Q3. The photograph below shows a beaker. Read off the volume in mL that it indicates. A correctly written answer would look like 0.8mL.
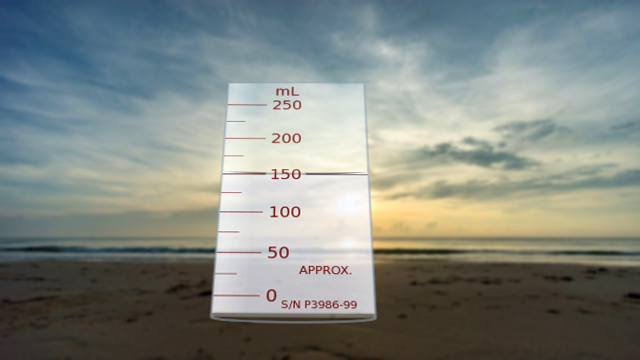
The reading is 150mL
